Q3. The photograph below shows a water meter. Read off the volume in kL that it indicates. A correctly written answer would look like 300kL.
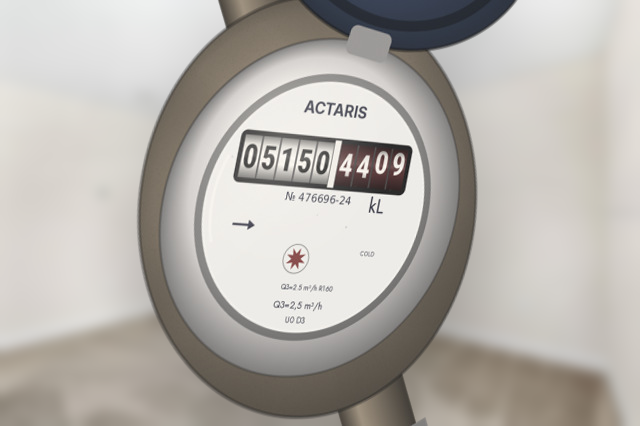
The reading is 5150.4409kL
